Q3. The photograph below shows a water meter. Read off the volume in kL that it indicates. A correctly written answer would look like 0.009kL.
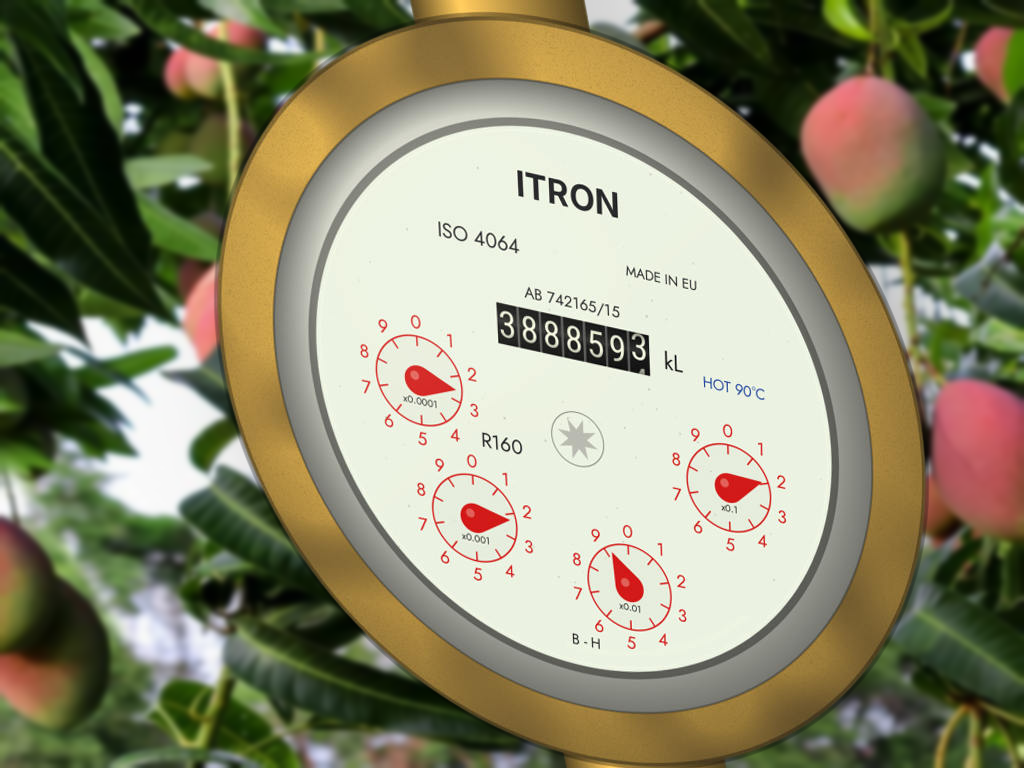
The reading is 3888593.1922kL
